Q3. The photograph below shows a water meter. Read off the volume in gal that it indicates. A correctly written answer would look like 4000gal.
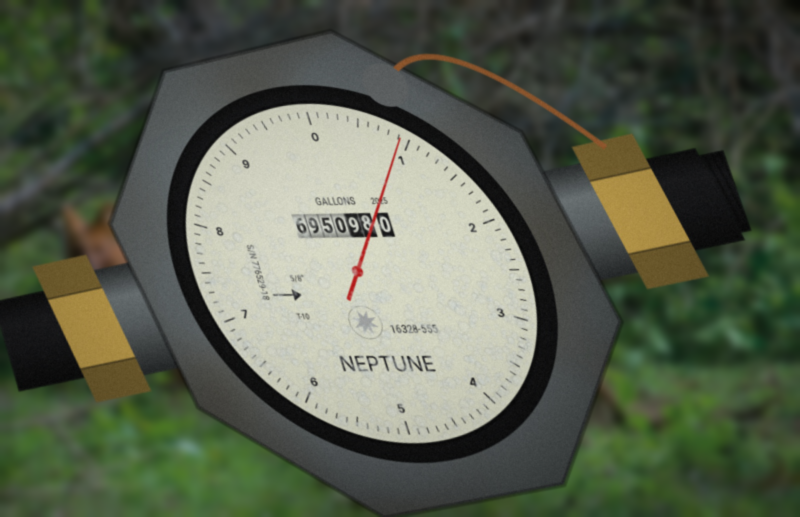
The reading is 6950980.9gal
